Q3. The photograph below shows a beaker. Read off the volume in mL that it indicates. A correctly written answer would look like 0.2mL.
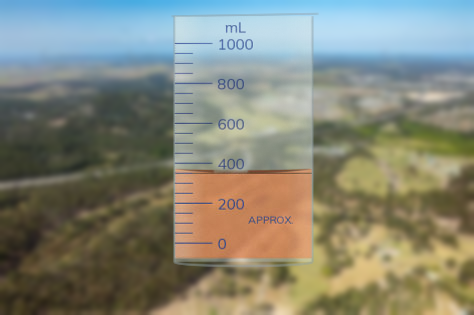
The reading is 350mL
